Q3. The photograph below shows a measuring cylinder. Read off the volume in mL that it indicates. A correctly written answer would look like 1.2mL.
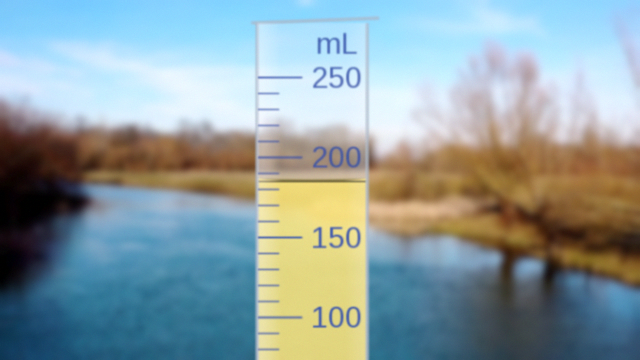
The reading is 185mL
